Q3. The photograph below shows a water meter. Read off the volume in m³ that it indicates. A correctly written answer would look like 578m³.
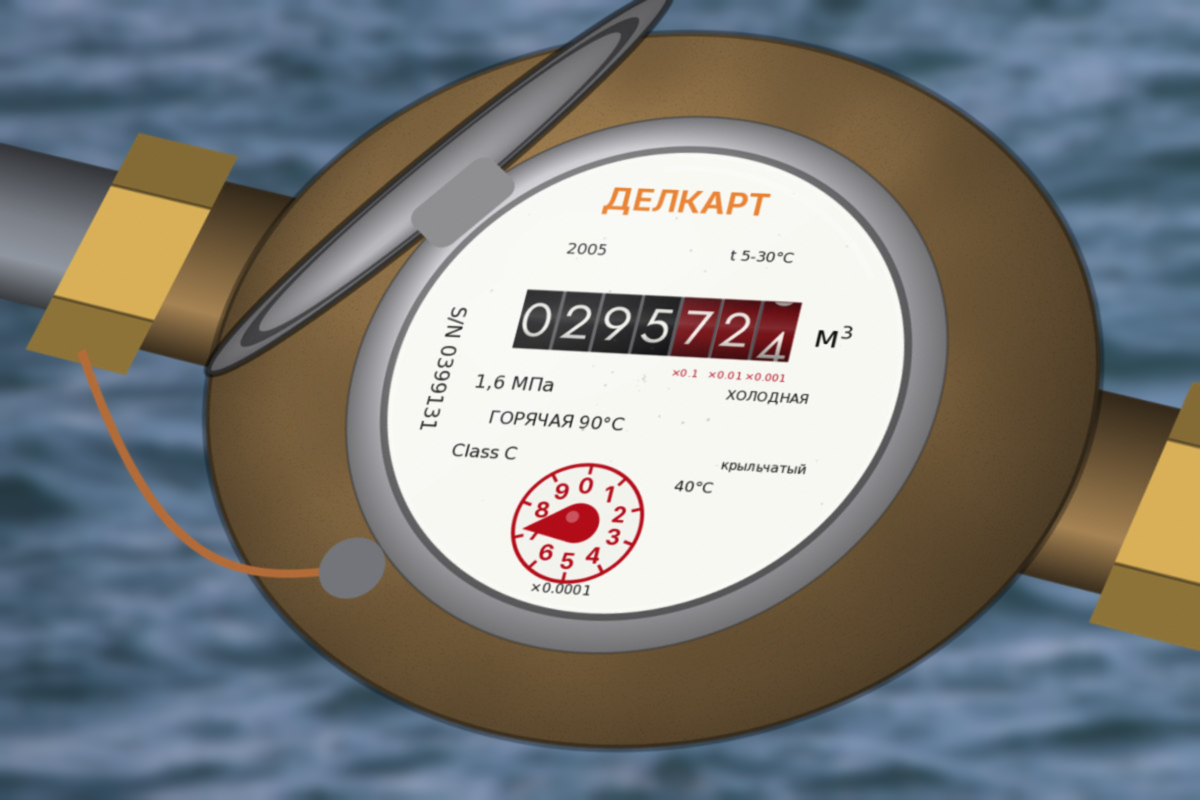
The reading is 295.7237m³
